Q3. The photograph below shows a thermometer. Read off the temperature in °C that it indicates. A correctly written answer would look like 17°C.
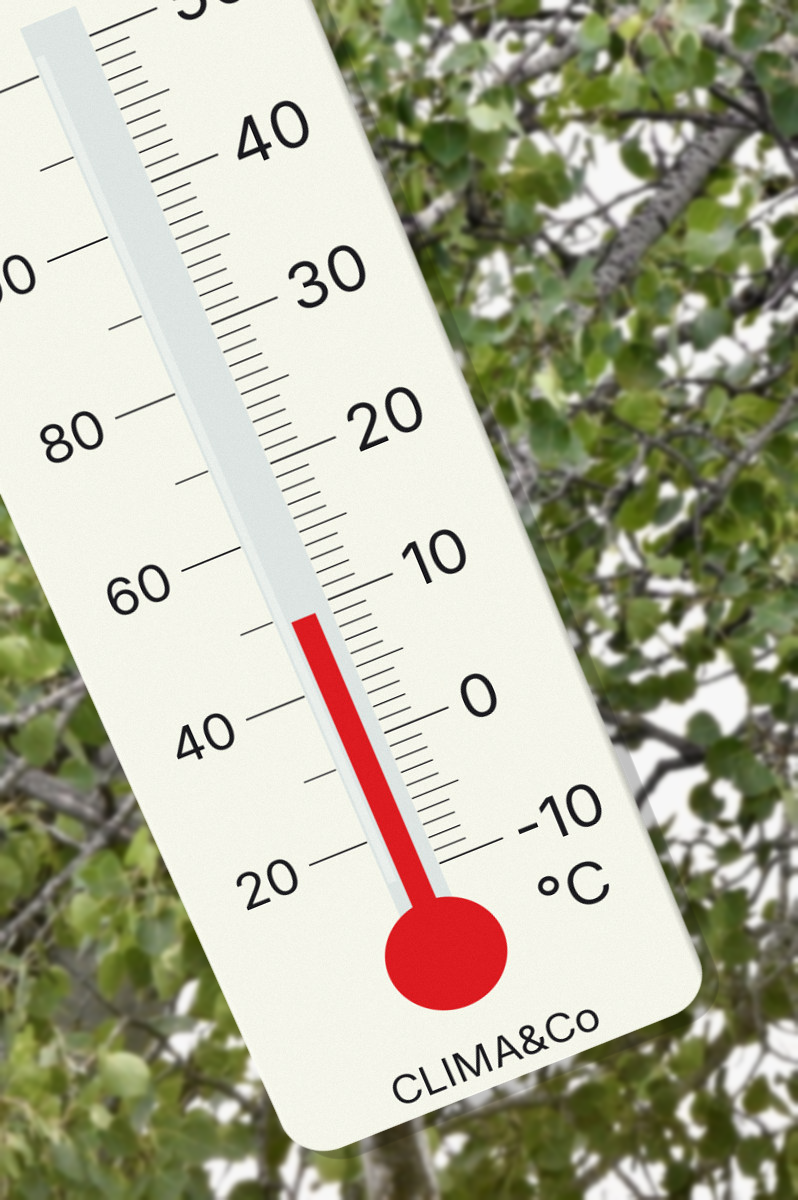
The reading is 9.5°C
